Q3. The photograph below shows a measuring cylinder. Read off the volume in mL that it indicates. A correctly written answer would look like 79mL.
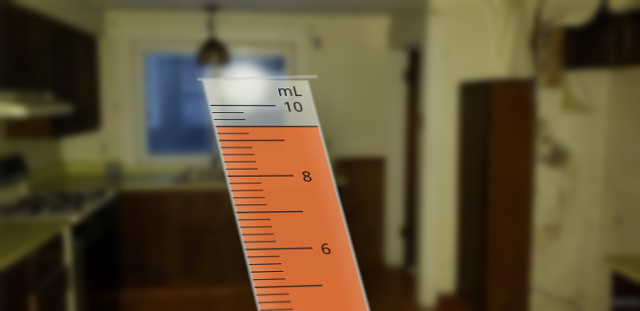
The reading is 9.4mL
